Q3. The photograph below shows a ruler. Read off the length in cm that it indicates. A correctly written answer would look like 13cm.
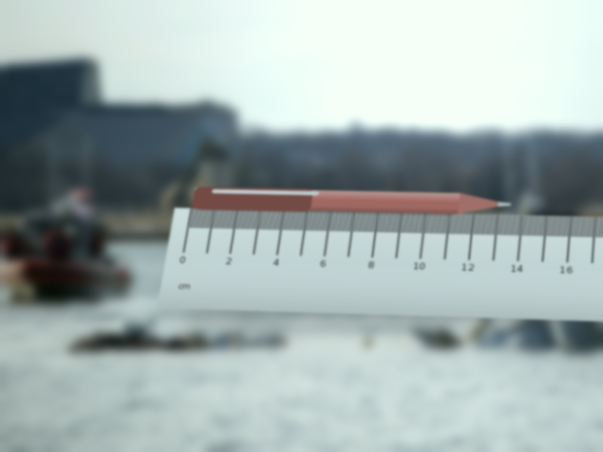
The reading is 13.5cm
